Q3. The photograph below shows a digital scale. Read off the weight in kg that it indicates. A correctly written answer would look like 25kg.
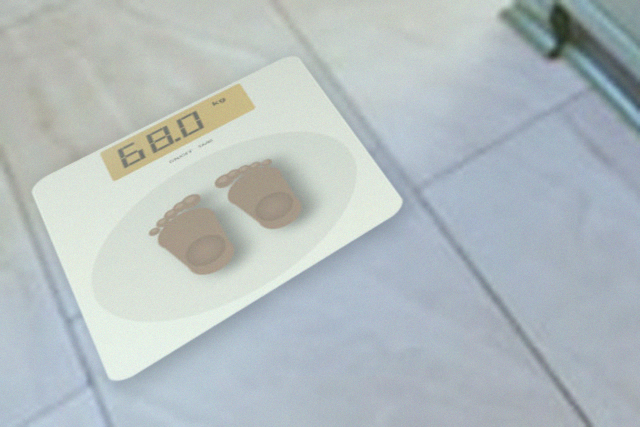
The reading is 68.0kg
